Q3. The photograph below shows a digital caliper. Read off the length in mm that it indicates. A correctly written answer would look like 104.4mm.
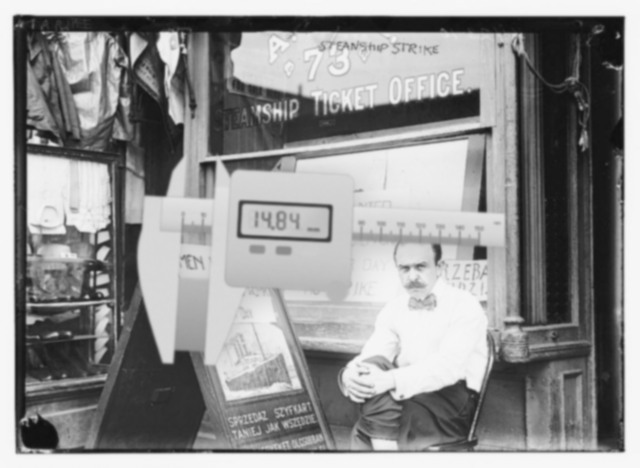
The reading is 14.84mm
